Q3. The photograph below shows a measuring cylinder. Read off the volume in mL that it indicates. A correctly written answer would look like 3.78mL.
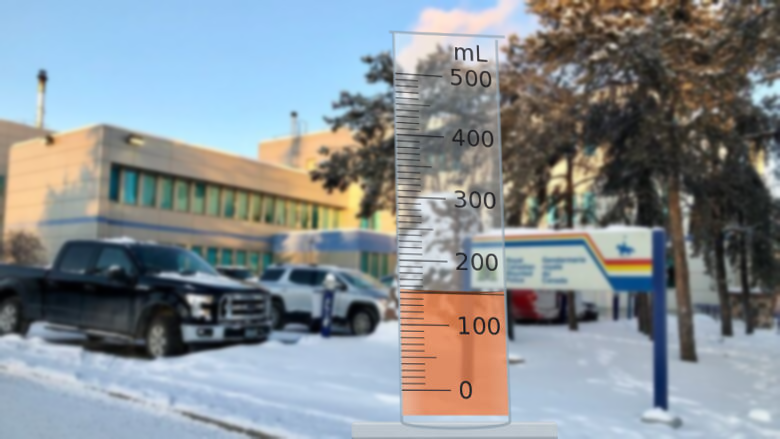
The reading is 150mL
